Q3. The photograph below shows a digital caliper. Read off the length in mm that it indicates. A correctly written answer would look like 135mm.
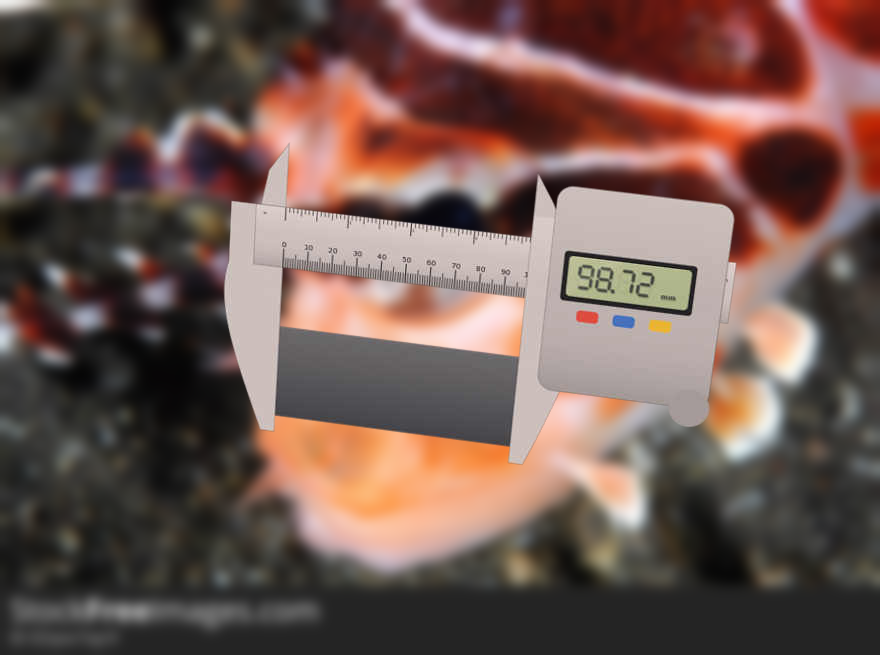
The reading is 98.72mm
